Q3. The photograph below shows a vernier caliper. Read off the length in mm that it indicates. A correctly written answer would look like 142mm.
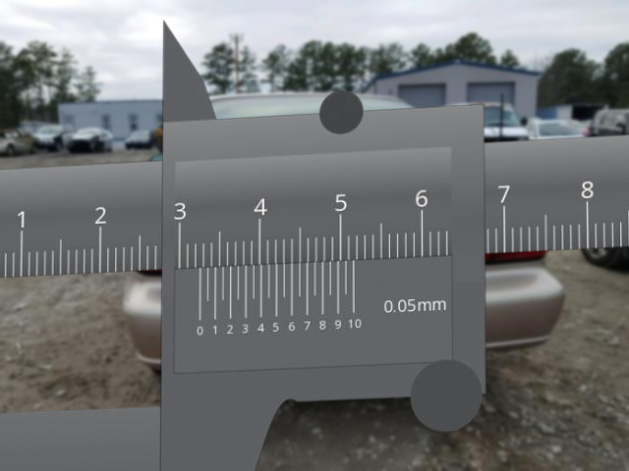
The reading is 32.6mm
